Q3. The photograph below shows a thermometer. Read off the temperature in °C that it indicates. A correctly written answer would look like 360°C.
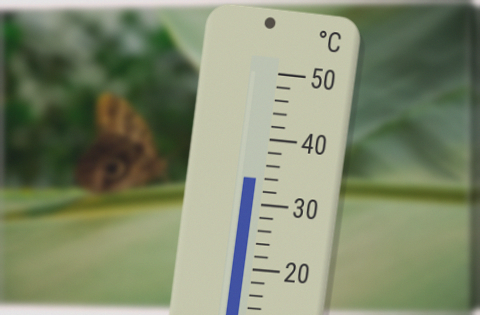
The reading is 34°C
